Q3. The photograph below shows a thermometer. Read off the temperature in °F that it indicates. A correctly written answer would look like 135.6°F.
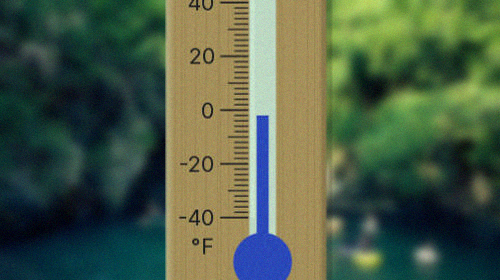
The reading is -2°F
